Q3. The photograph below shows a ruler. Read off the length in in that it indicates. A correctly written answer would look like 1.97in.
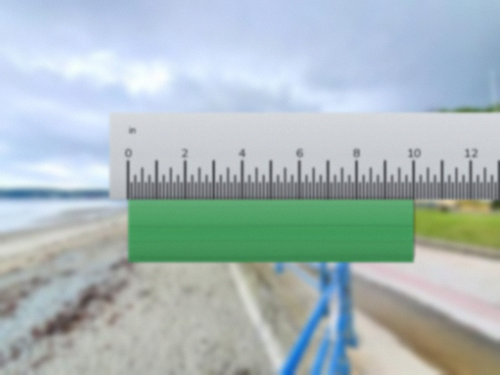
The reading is 10in
